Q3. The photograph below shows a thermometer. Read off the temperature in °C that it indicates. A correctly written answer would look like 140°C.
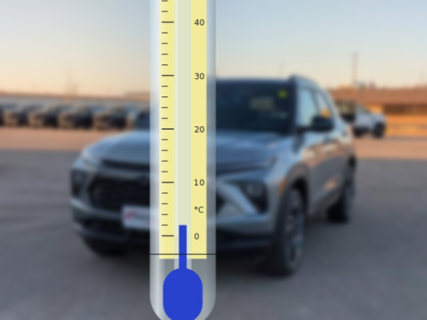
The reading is 2°C
